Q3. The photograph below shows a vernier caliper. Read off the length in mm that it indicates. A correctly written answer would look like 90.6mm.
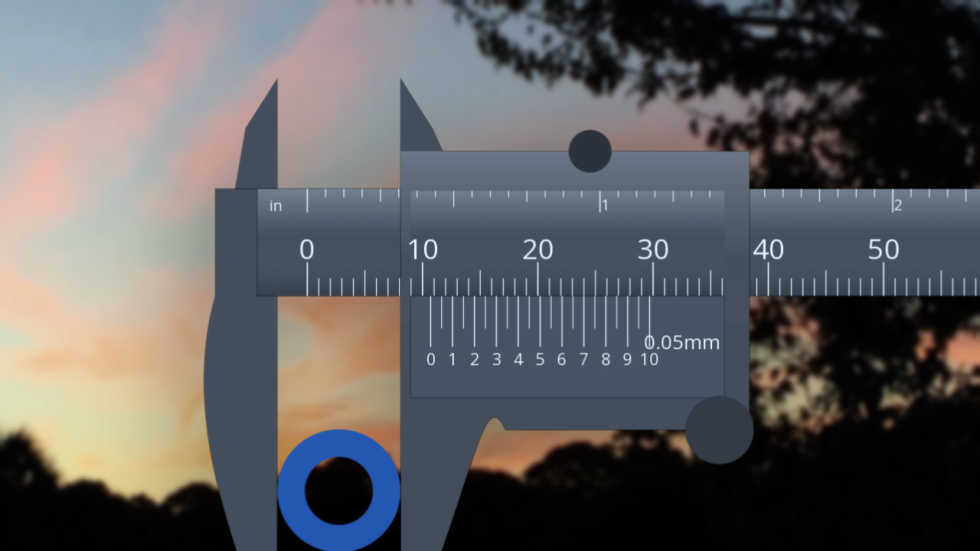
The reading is 10.7mm
